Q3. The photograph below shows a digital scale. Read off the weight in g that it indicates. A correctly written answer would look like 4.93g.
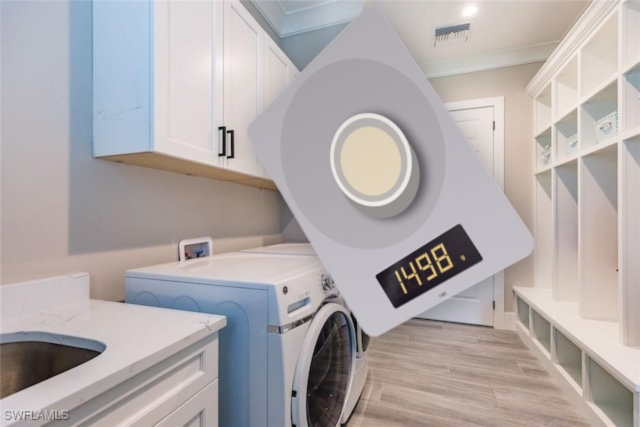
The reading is 1498g
